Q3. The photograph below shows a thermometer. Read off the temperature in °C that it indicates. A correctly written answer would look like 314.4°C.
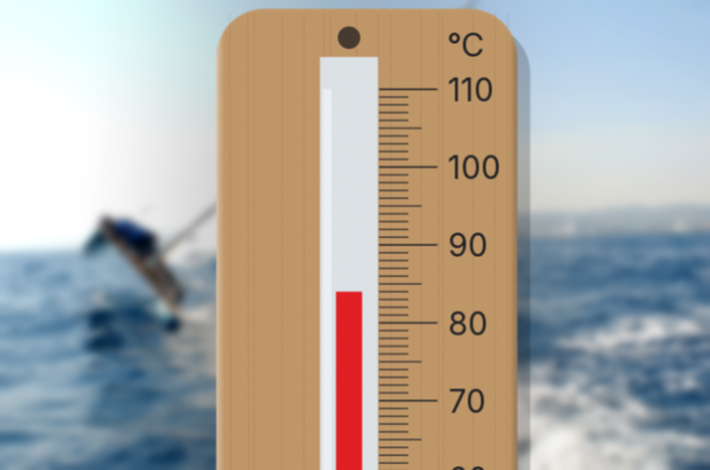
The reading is 84°C
